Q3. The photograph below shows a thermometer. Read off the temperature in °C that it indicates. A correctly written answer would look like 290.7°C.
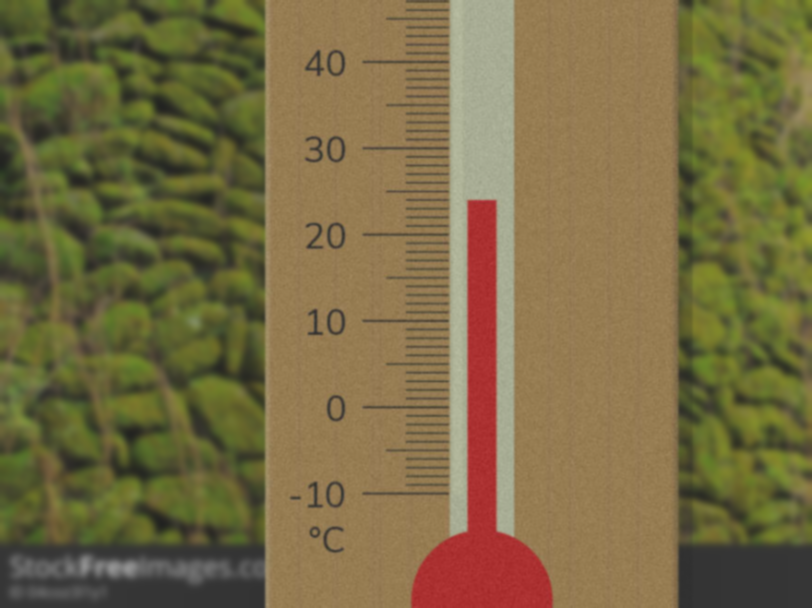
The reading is 24°C
